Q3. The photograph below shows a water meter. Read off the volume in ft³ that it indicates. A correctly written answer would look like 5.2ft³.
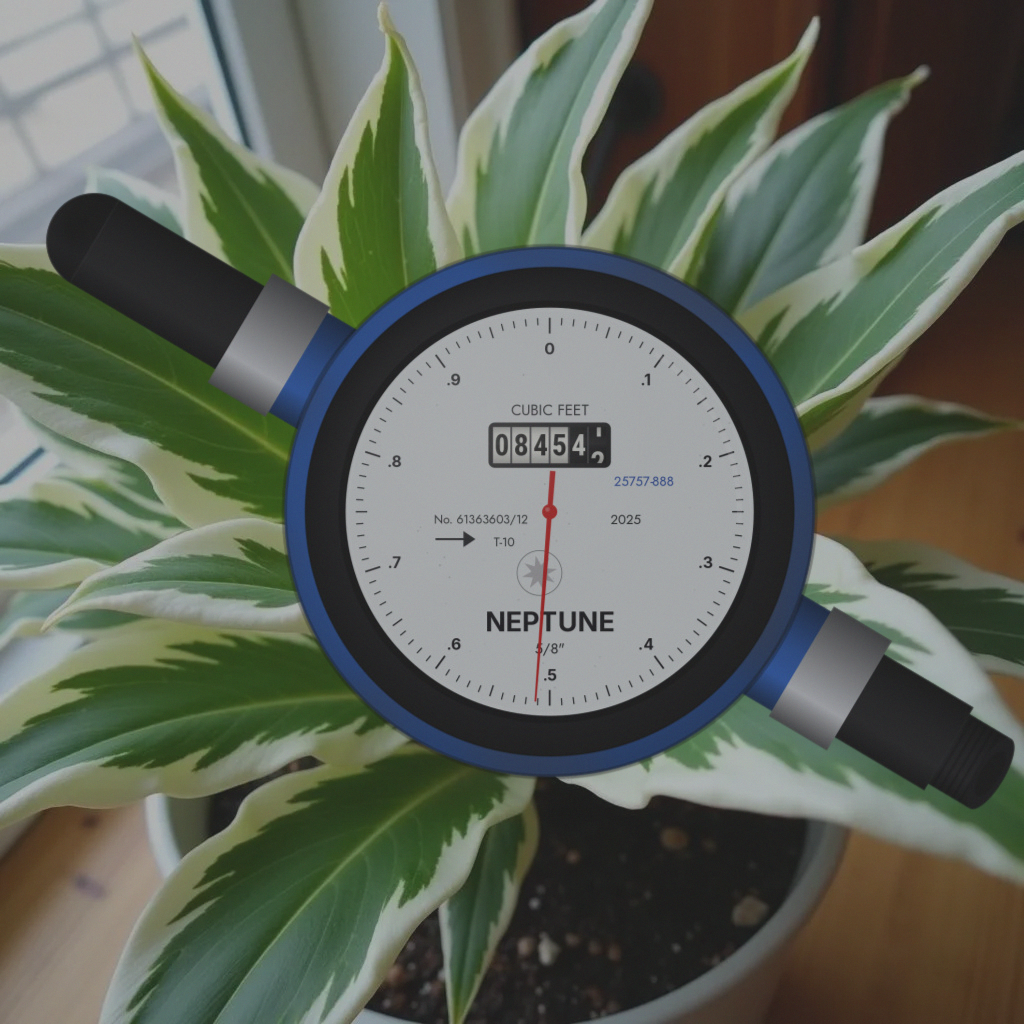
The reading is 84541.51ft³
